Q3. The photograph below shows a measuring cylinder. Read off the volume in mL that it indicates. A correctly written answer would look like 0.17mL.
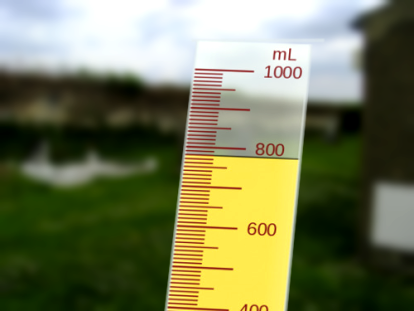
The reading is 780mL
